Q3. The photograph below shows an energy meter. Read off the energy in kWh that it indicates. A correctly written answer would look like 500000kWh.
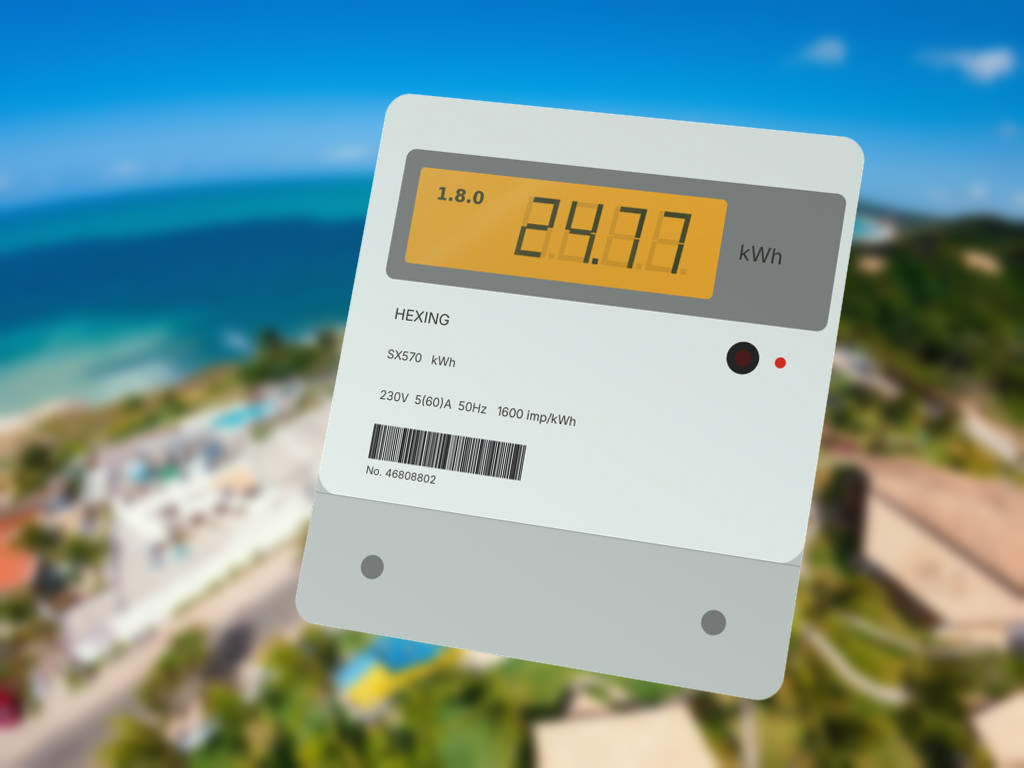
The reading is 24.77kWh
